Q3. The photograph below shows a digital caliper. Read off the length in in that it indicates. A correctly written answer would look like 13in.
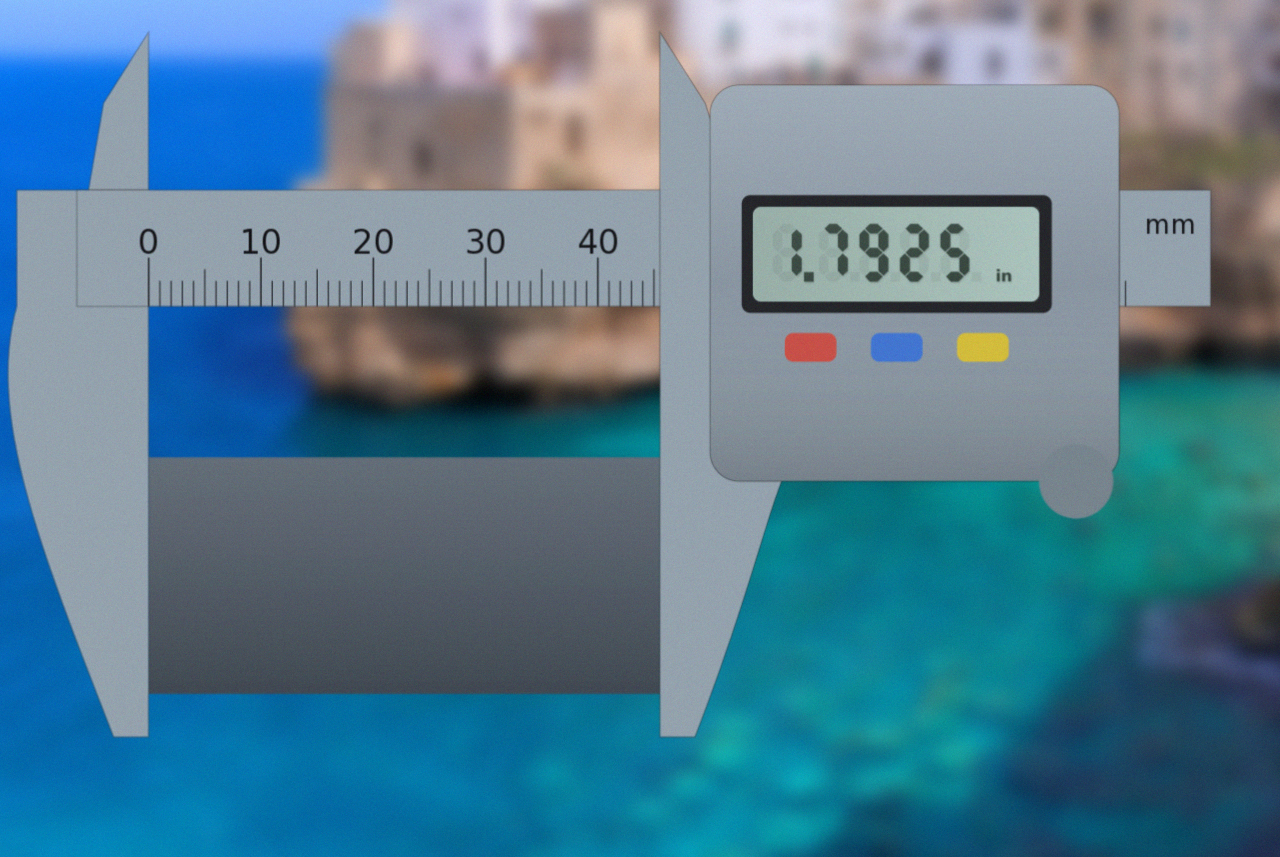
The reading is 1.7925in
